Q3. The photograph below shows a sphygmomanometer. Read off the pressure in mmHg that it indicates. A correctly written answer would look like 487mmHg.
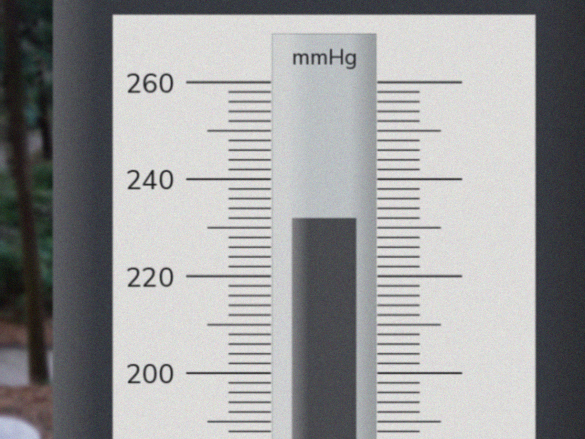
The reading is 232mmHg
